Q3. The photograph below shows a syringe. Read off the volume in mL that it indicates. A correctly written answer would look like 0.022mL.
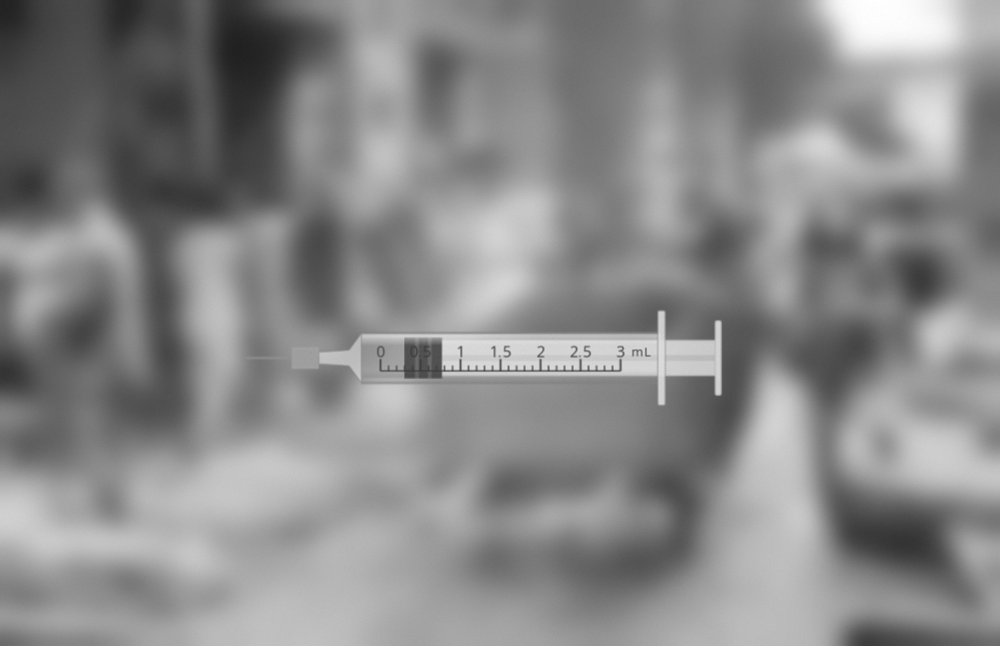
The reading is 0.3mL
